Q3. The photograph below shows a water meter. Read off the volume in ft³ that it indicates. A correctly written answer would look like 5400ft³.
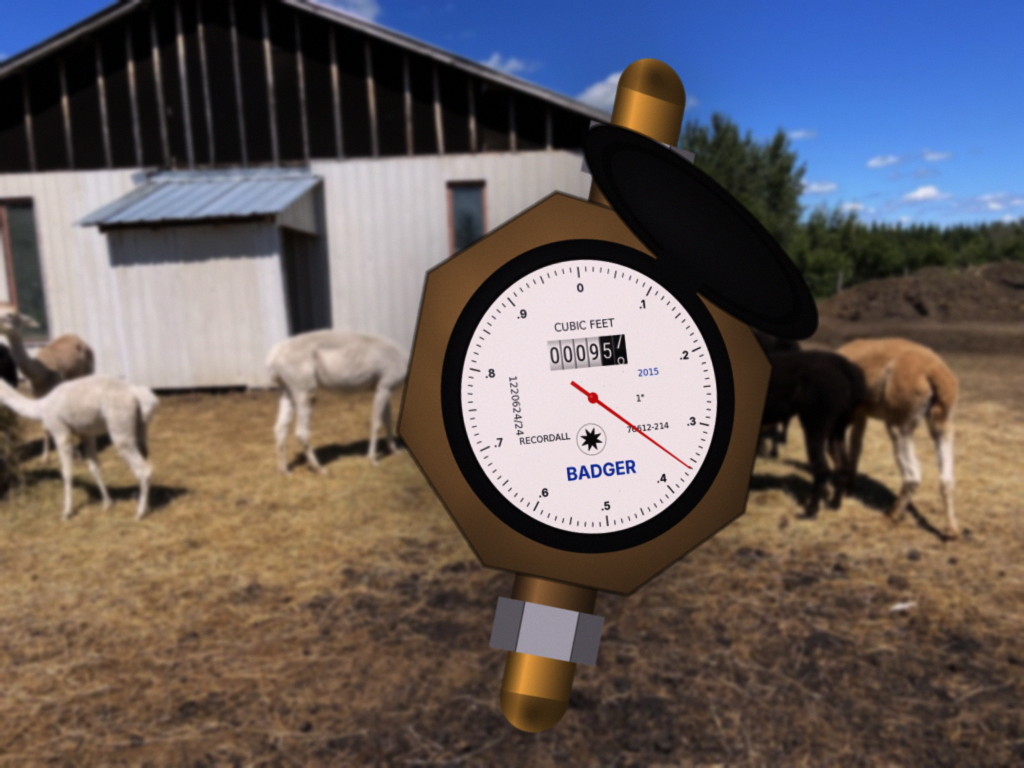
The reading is 957.36ft³
